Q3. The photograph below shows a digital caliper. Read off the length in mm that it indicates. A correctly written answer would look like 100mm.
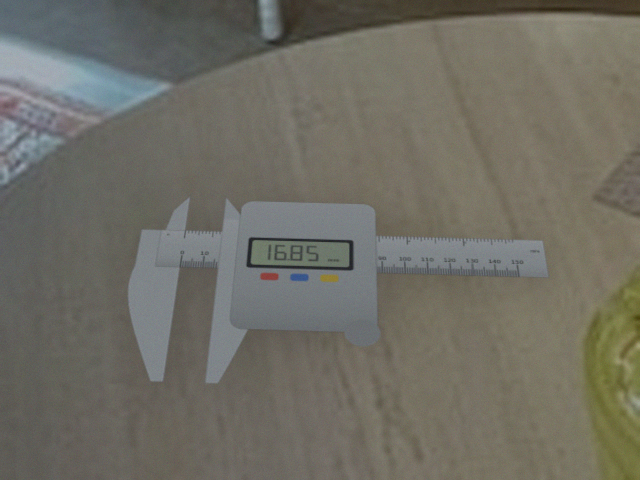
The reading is 16.85mm
